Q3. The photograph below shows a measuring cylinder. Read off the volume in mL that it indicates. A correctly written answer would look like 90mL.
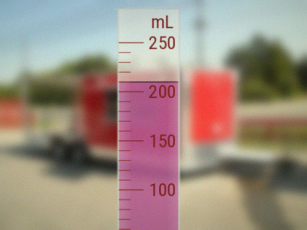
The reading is 210mL
